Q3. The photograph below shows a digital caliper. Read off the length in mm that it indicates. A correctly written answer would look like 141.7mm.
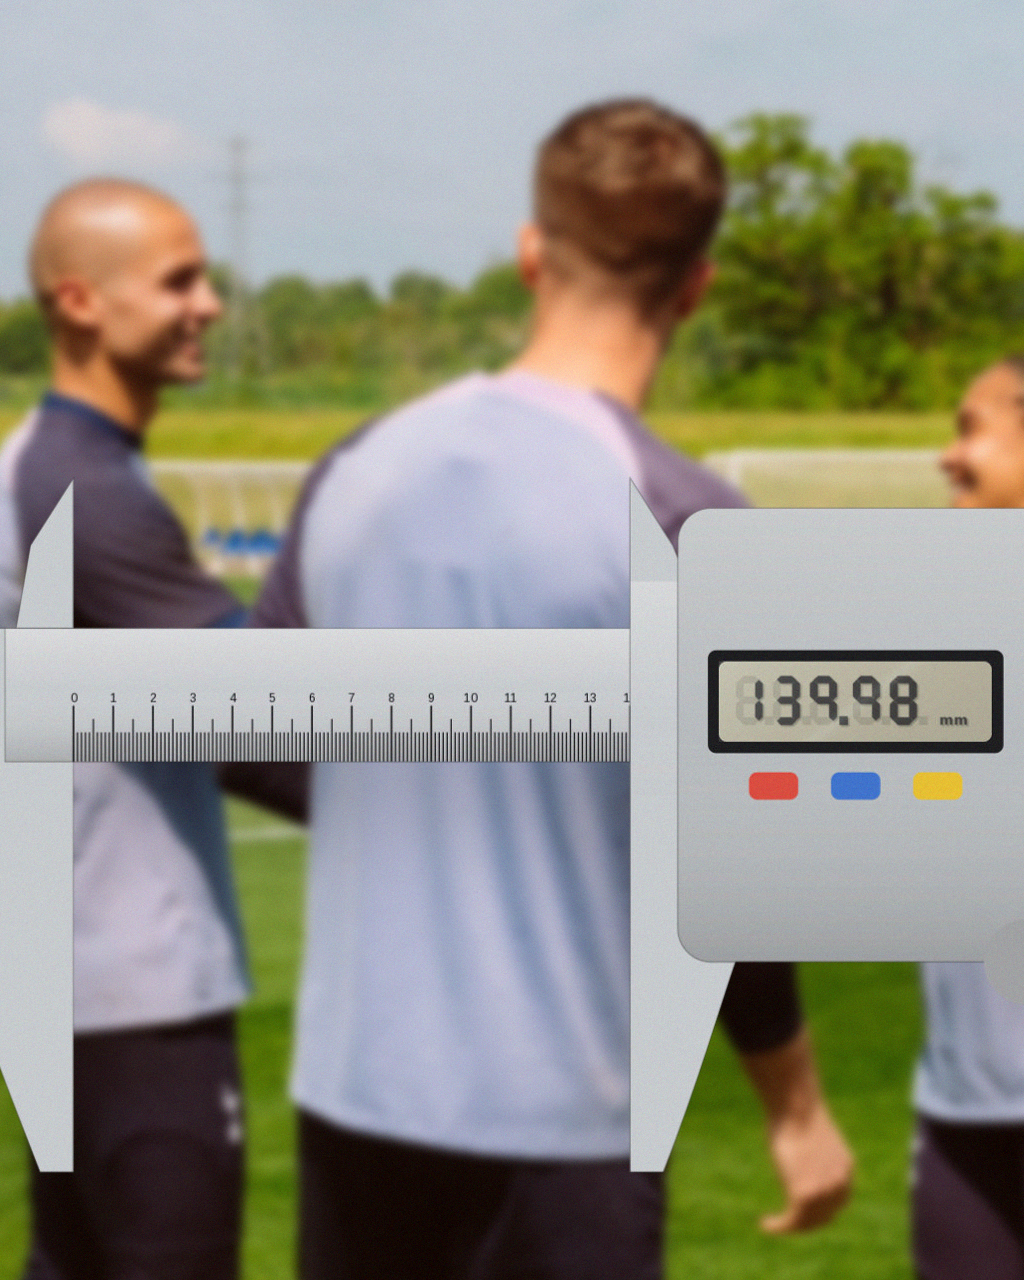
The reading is 139.98mm
